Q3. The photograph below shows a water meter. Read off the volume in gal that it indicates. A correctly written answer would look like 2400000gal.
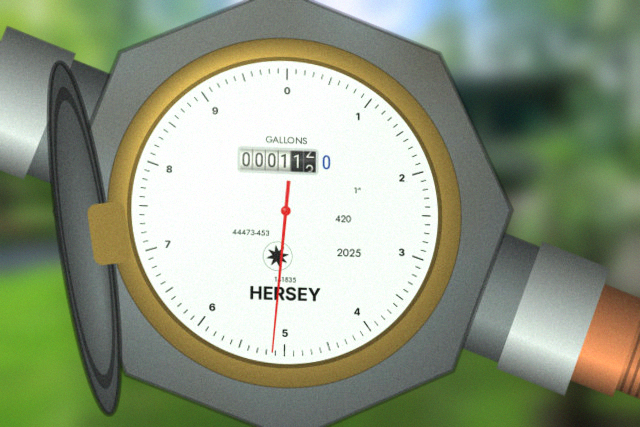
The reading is 1125.1gal
